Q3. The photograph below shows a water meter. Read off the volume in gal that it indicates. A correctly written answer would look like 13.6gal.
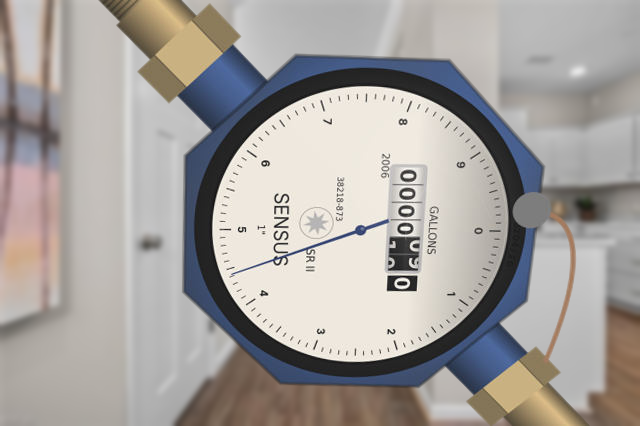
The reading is 94.4gal
